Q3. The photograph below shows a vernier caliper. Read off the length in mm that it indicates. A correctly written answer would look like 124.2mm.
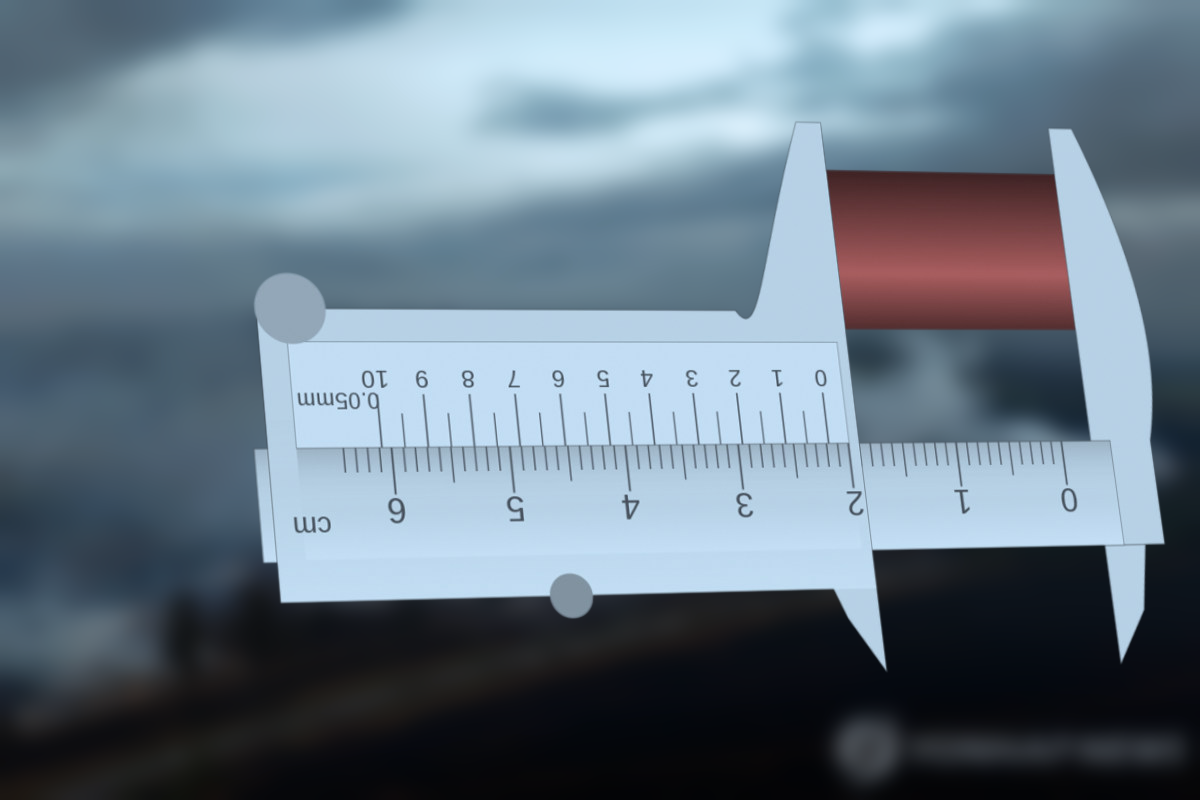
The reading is 21.8mm
